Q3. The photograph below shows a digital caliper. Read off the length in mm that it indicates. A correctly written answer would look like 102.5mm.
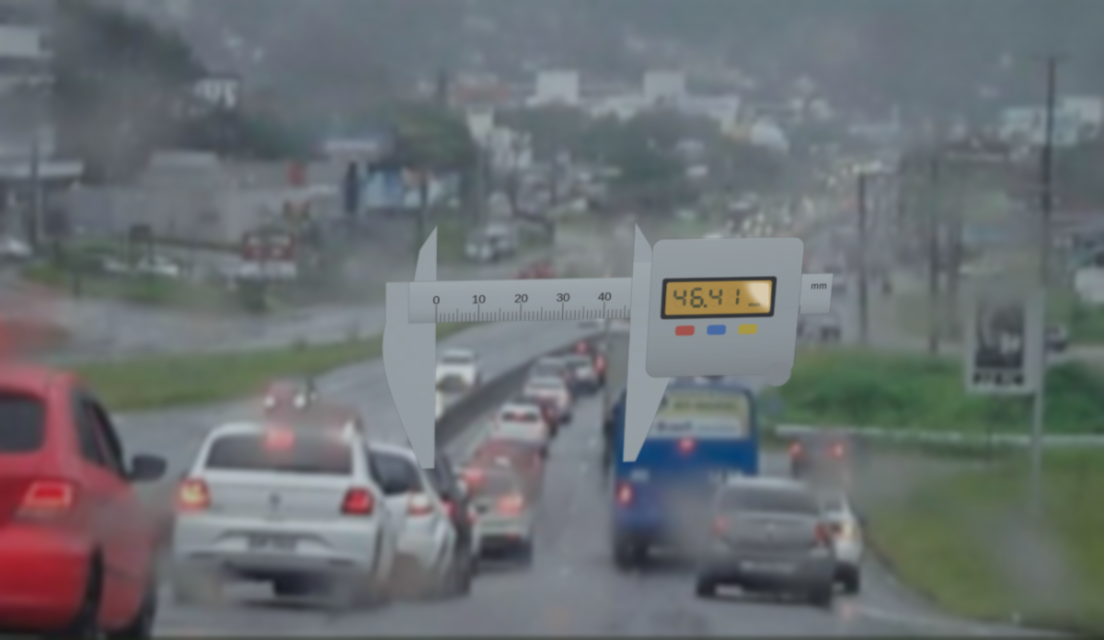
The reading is 46.41mm
